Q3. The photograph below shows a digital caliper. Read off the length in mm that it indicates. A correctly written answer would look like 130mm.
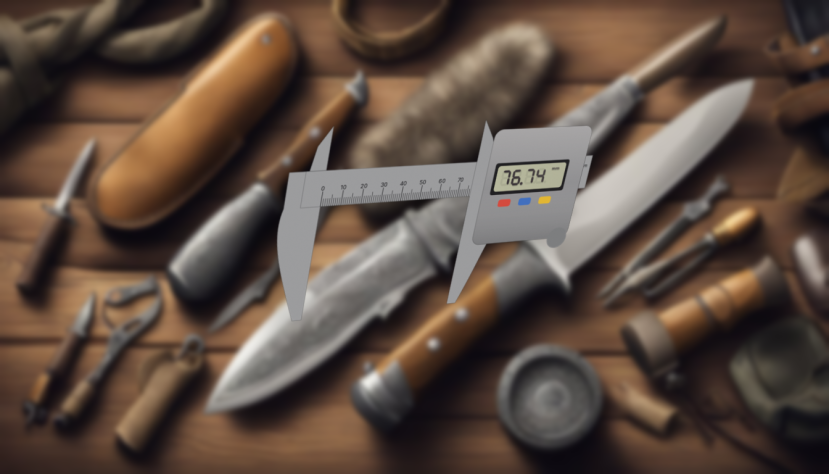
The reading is 76.74mm
